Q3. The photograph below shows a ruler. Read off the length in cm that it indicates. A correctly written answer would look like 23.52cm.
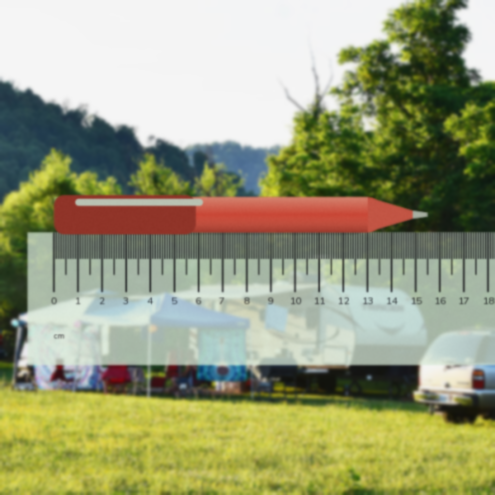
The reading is 15.5cm
